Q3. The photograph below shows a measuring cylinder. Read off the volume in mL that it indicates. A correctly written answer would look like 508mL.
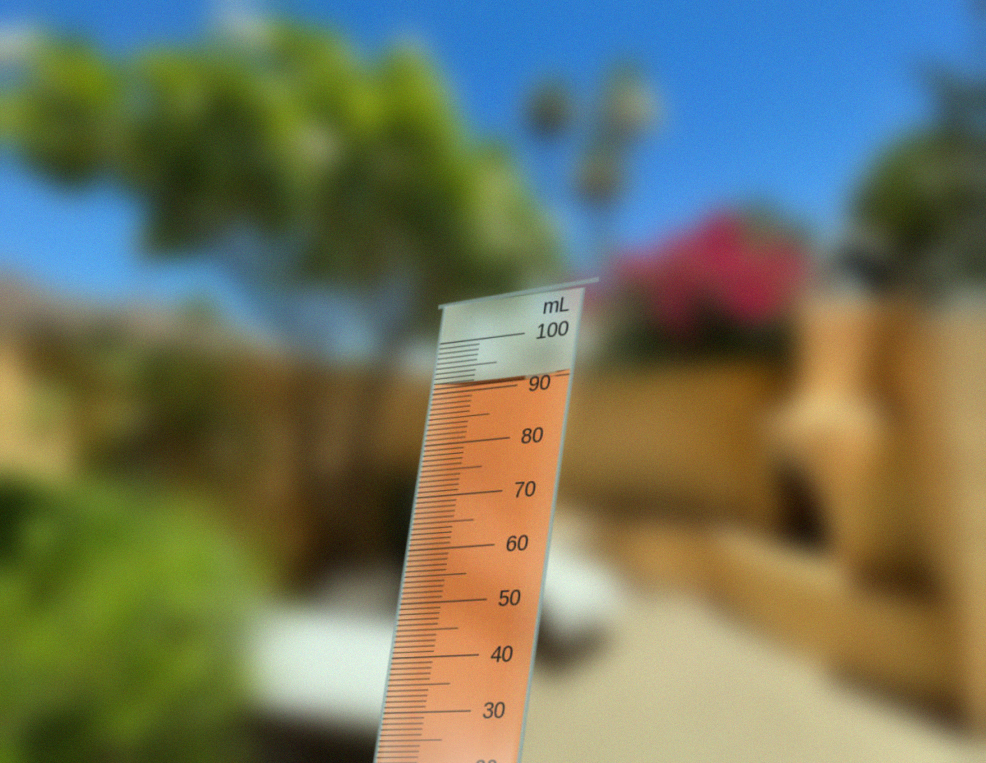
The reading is 91mL
